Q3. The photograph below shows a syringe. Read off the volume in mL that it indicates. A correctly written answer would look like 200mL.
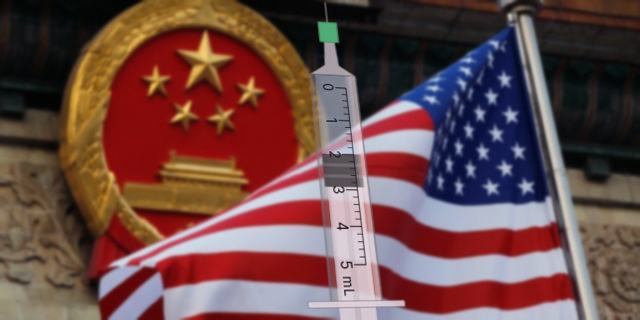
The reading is 2mL
